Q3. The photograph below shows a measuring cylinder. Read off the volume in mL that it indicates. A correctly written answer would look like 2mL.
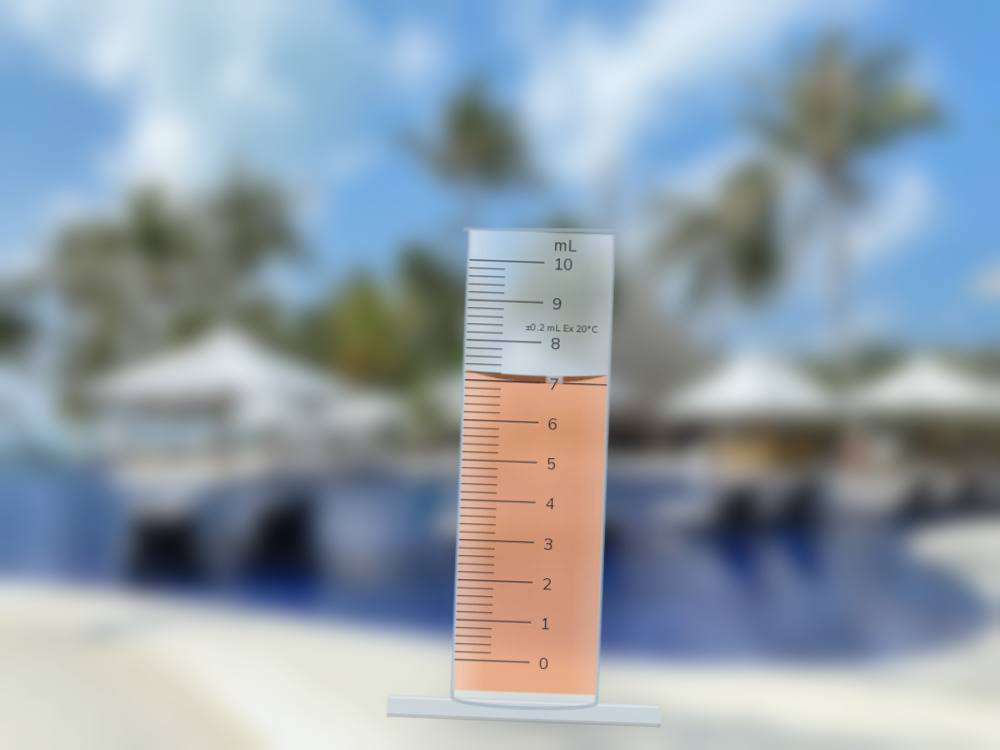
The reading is 7mL
